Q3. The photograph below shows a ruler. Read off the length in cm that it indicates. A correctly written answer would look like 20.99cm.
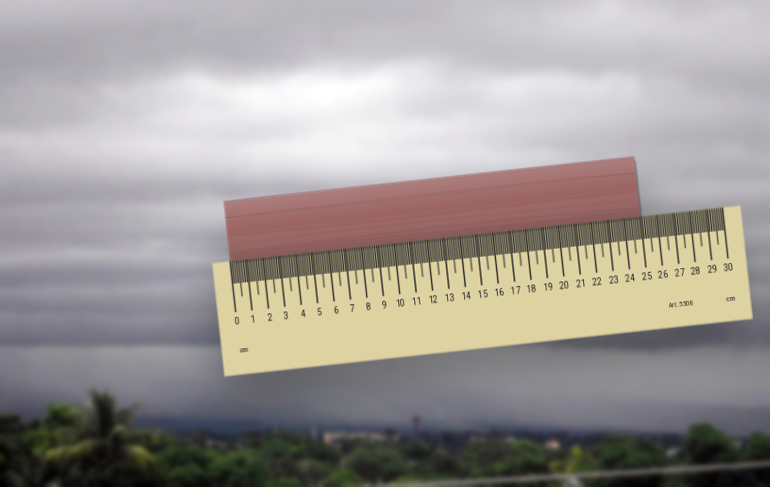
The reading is 25cm
